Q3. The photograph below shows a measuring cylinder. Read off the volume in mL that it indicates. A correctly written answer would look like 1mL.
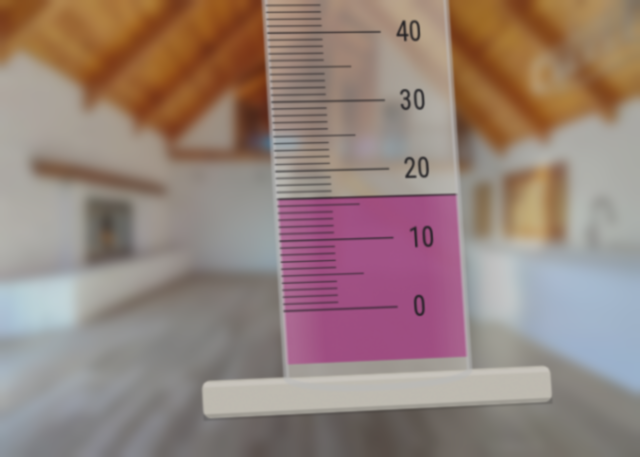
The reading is 16mL
